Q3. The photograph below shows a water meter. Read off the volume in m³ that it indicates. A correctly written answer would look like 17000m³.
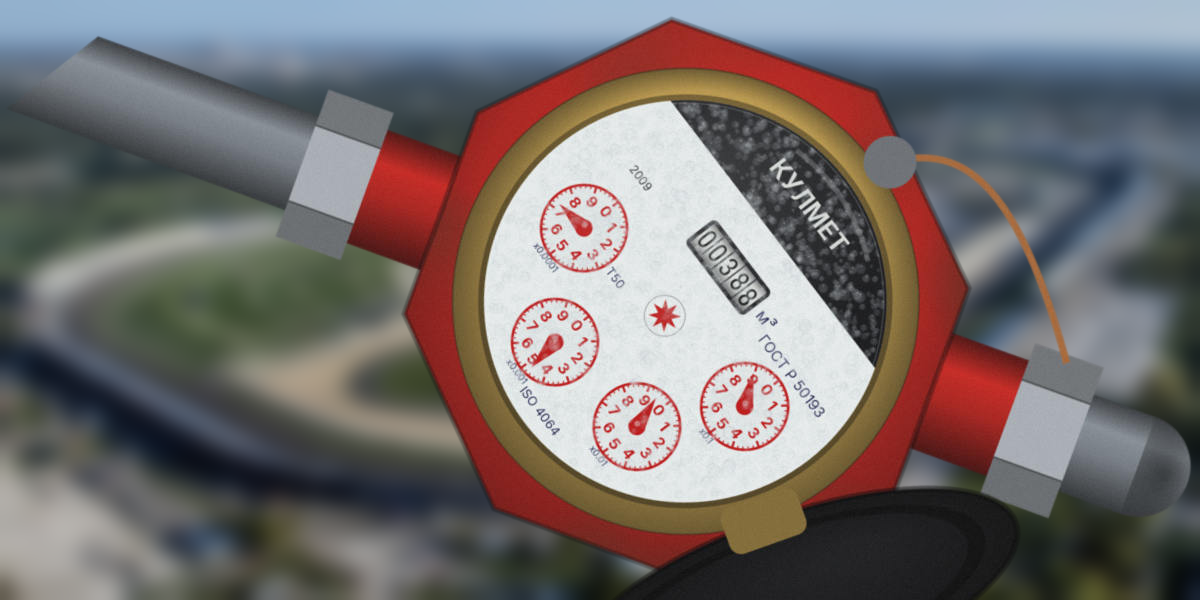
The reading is 387.8947m³
